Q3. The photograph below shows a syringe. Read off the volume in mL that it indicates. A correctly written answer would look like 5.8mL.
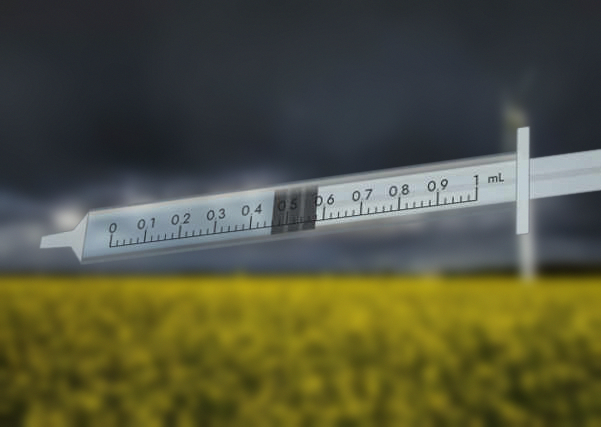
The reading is 0.46mL
